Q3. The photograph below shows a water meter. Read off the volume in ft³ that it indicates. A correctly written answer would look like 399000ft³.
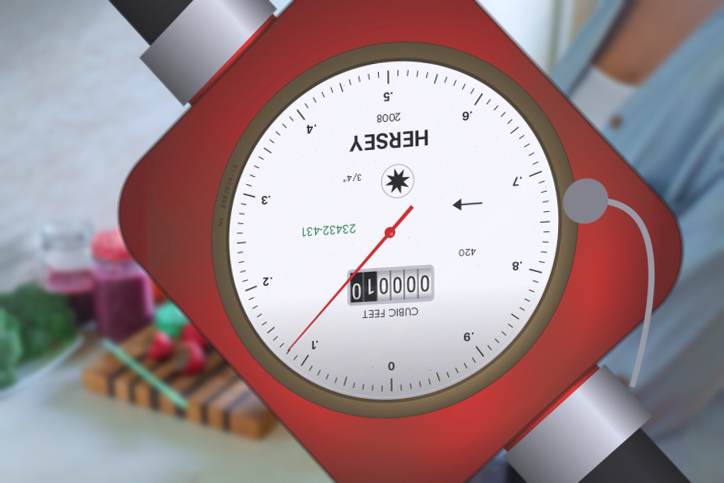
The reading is 10.12ft³
